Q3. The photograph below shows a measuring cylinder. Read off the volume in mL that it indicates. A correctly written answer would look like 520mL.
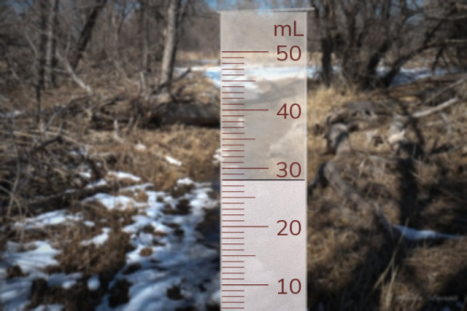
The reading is 28mL
